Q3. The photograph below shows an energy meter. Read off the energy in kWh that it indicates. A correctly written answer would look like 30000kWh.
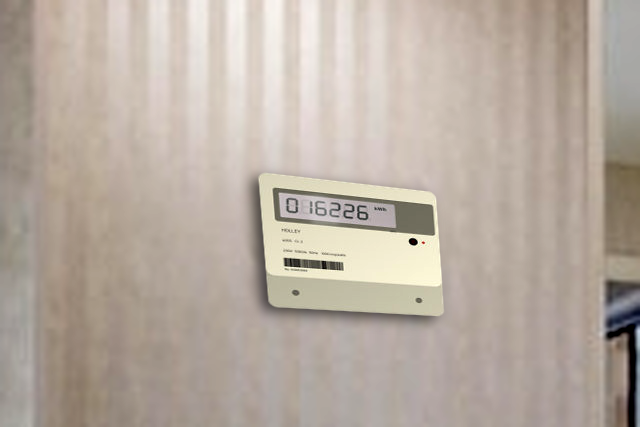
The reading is 16226kWh
